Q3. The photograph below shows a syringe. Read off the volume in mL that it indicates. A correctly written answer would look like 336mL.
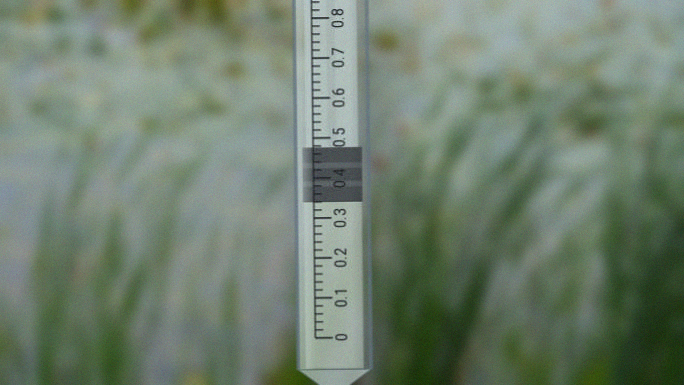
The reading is 0.34mL
